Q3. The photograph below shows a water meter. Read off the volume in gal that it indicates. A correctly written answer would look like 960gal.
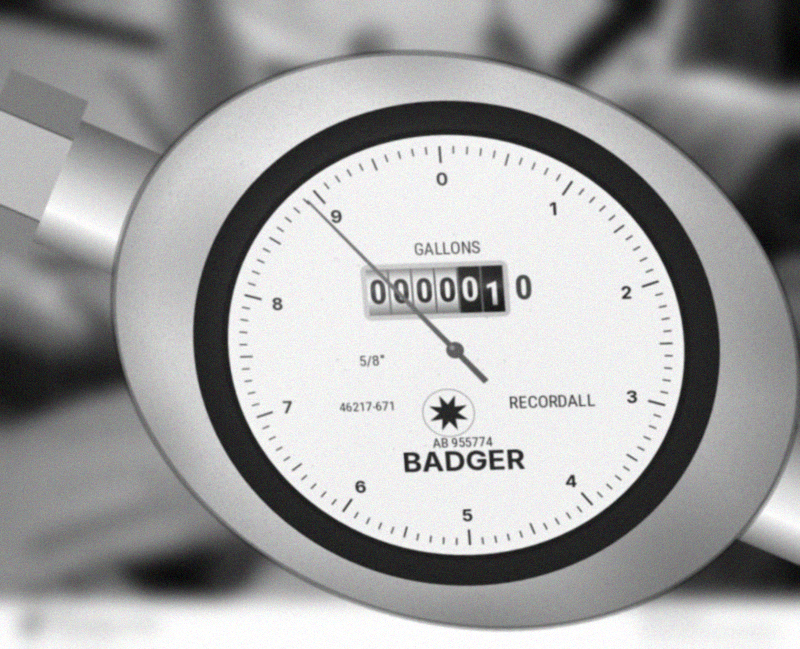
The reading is 8.9gal
